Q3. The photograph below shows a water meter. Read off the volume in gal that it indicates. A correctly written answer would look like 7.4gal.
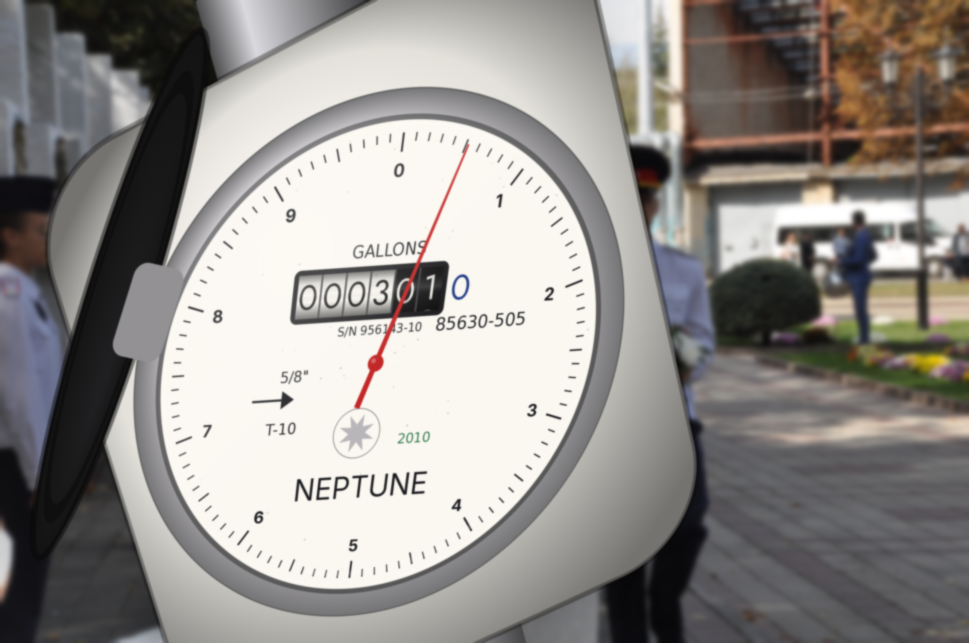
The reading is 3010.5gal
